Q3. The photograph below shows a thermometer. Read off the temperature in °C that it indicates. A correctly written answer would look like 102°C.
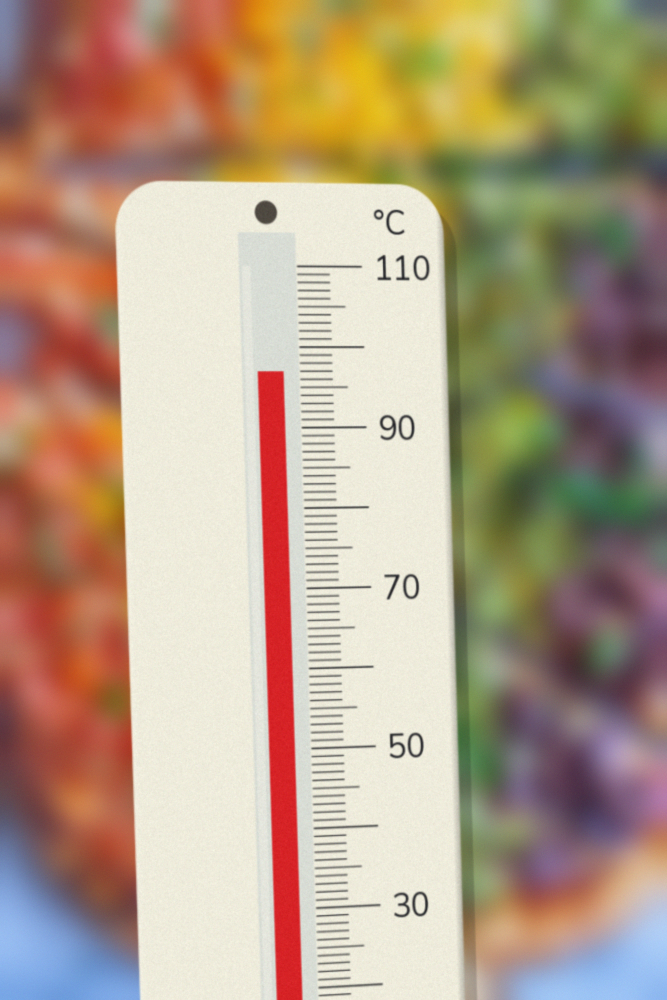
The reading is 97°C
